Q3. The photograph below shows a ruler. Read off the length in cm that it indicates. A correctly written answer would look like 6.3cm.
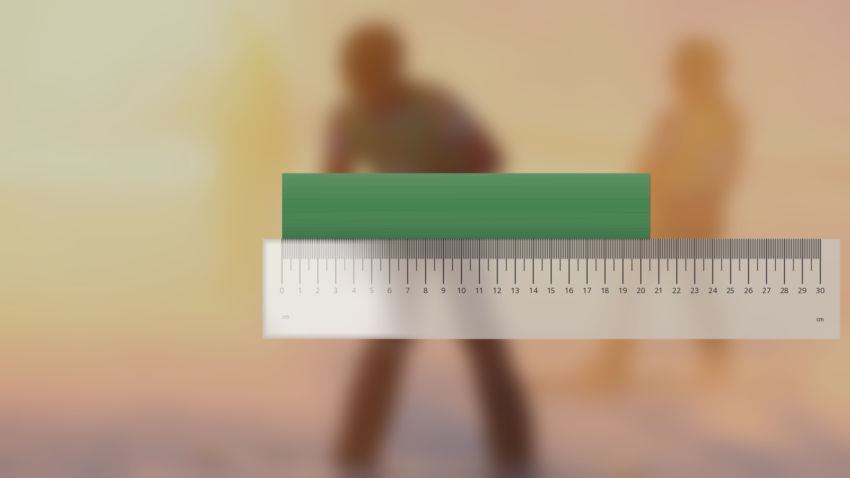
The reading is 20.5cm
